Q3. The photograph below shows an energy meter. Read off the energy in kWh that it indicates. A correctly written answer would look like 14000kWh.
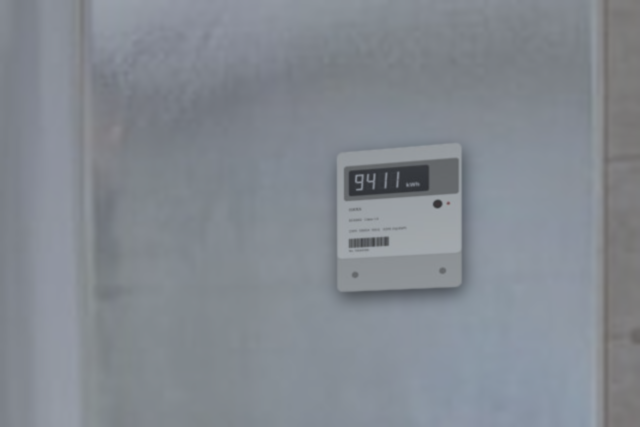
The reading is 9411kWh
